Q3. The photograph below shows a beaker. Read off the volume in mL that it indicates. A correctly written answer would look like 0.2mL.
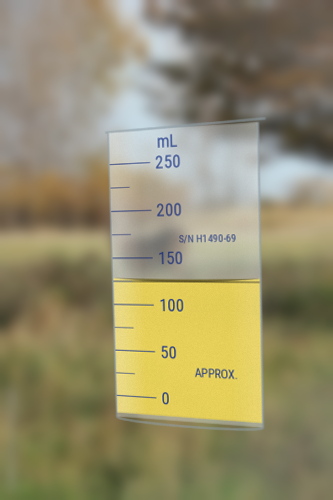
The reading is 125mL
